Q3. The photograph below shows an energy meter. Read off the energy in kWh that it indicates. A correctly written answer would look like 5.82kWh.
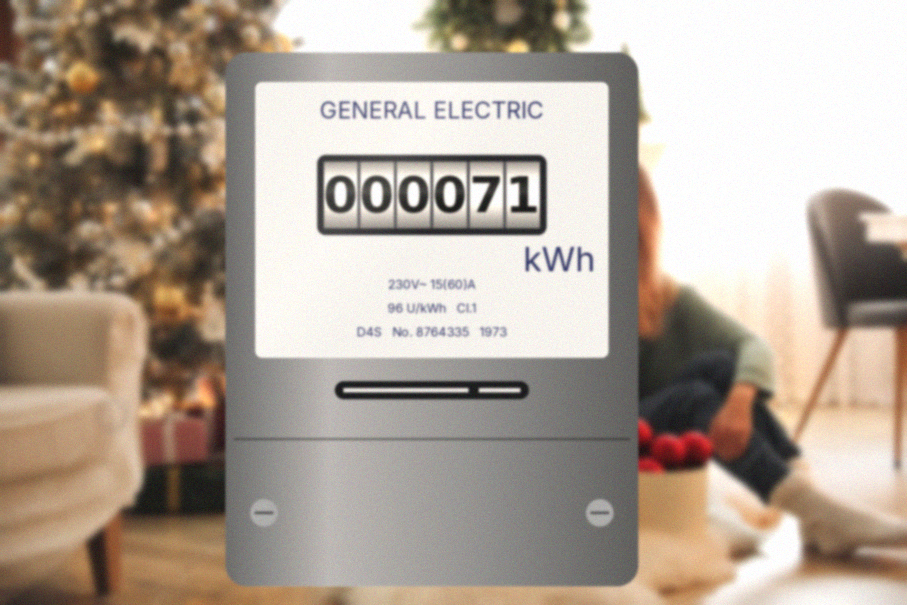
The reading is 71kWh
